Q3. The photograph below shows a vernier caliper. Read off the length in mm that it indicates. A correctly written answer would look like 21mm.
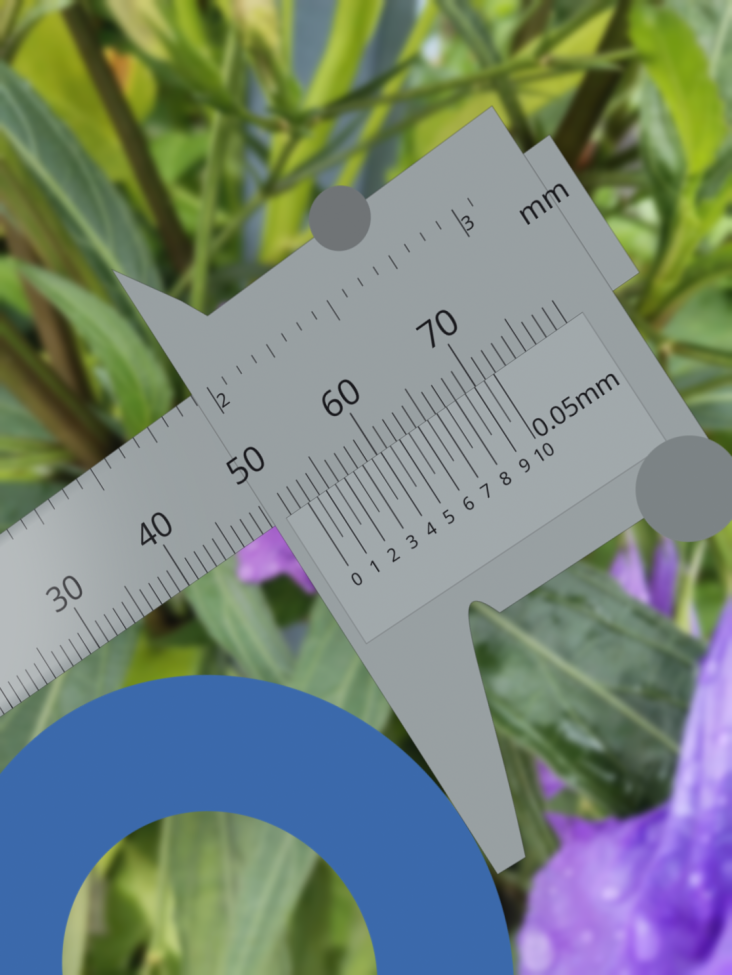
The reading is 52.8mm
